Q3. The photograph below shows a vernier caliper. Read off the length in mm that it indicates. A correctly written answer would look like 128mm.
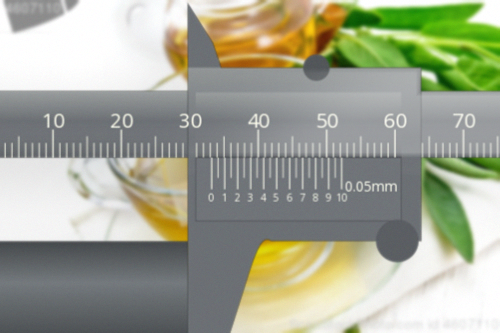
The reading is 33.2mm
